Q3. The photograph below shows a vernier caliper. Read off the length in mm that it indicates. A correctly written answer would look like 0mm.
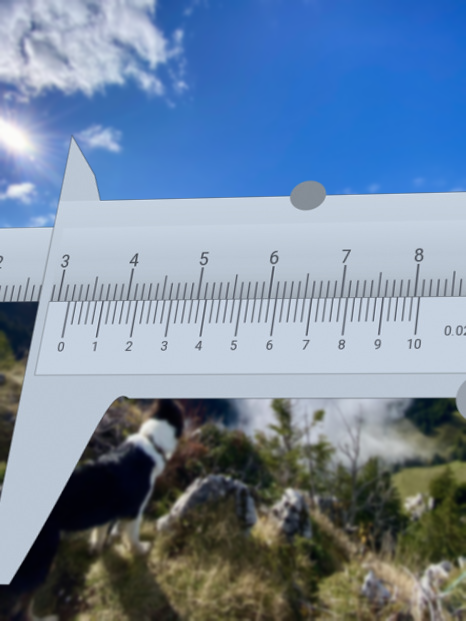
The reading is 31.6mm
